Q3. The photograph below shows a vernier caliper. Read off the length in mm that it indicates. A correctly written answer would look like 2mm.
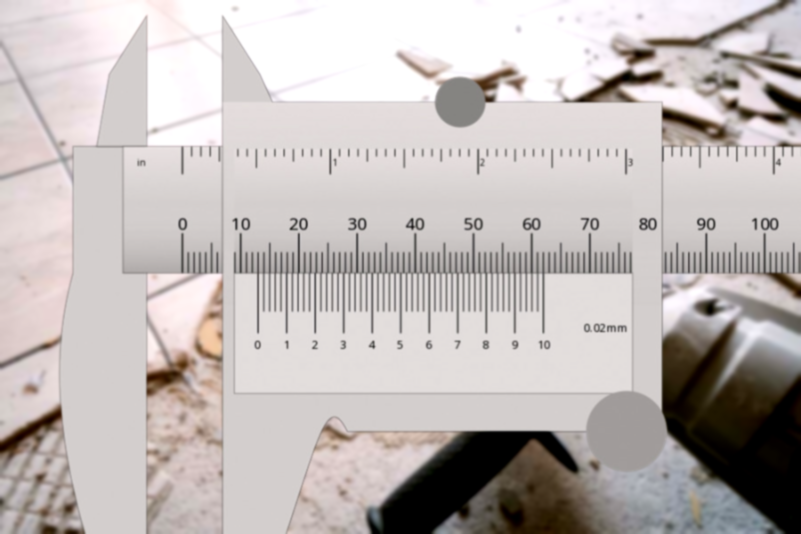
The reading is 13.0mm
